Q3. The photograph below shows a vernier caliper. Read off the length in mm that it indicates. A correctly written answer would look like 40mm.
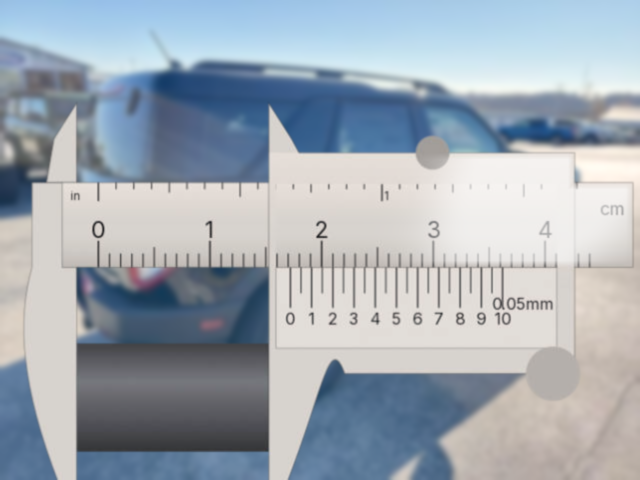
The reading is 17.2mm
